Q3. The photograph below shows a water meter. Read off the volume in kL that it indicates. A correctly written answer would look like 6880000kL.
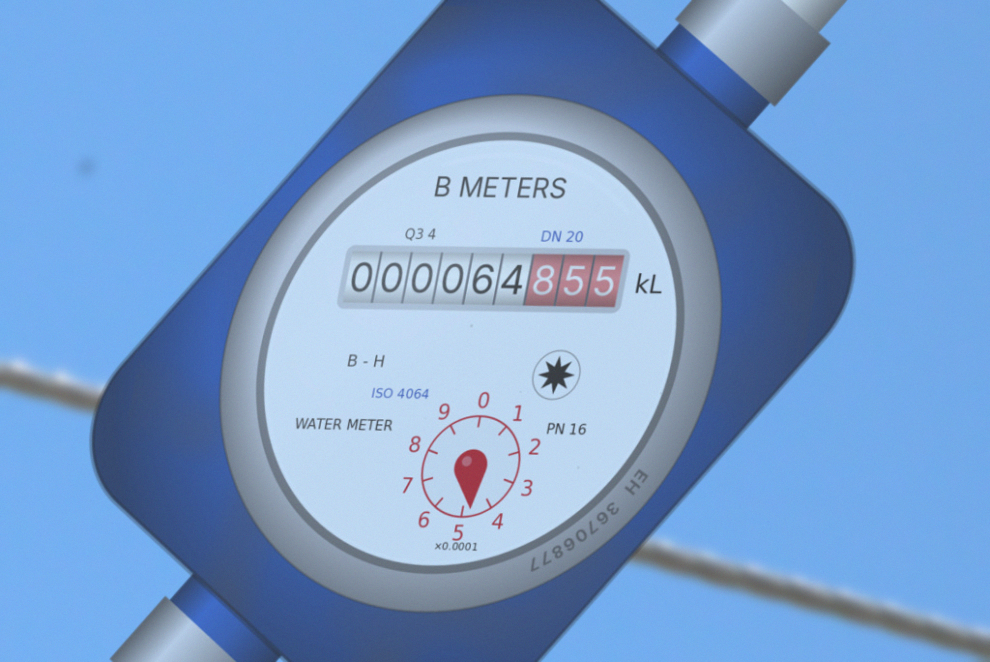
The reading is 64.8554kL
